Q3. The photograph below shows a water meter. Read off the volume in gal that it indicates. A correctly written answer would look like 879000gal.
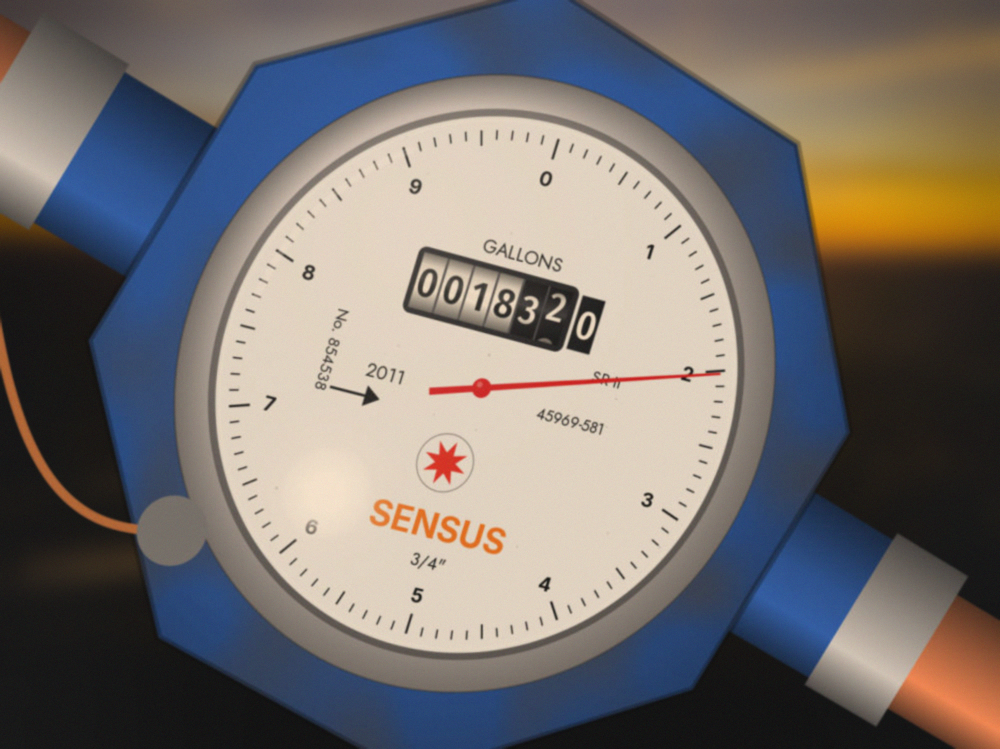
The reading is 18322.0gal
